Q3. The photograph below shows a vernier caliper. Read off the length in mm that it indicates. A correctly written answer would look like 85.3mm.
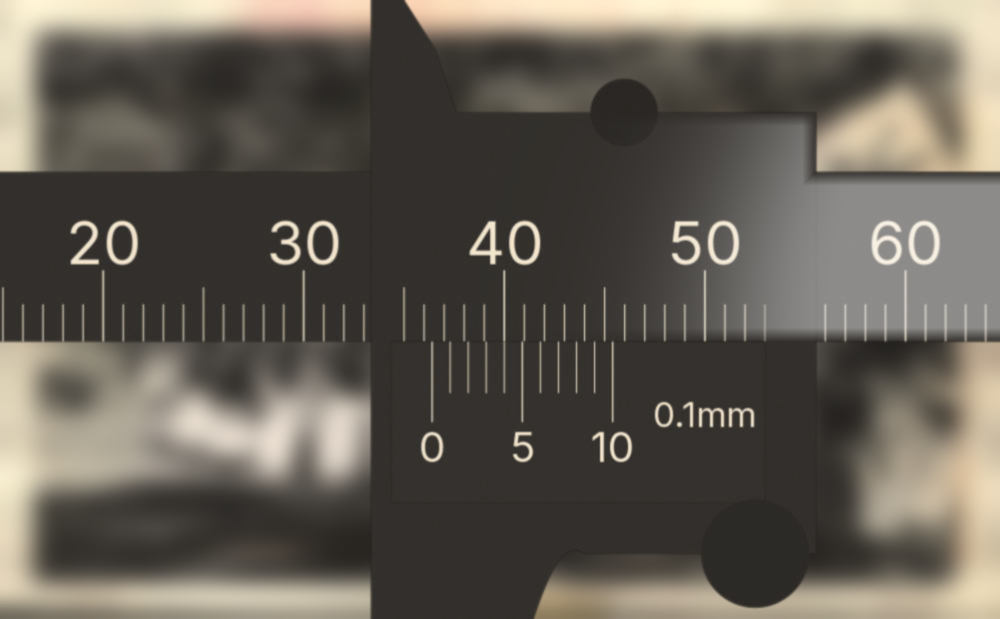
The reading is 36.4mm
